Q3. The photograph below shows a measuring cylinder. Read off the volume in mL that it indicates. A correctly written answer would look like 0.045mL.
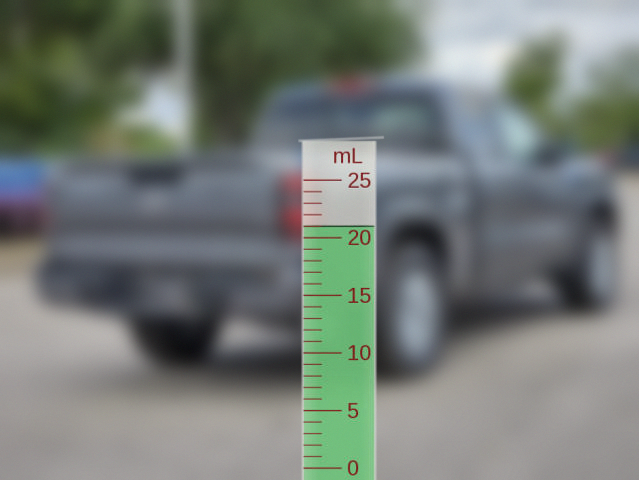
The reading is 21mL
